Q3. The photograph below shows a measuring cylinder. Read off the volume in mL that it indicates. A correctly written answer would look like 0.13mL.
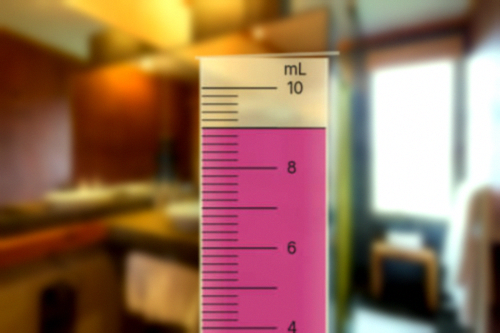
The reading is 9mL
